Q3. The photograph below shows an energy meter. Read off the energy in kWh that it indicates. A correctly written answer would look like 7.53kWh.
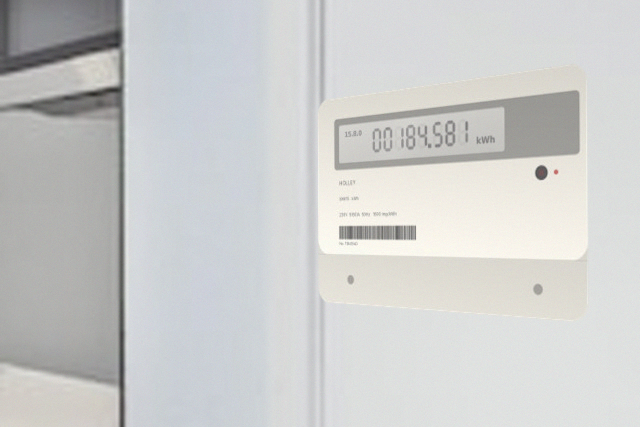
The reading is 184.581kWh
